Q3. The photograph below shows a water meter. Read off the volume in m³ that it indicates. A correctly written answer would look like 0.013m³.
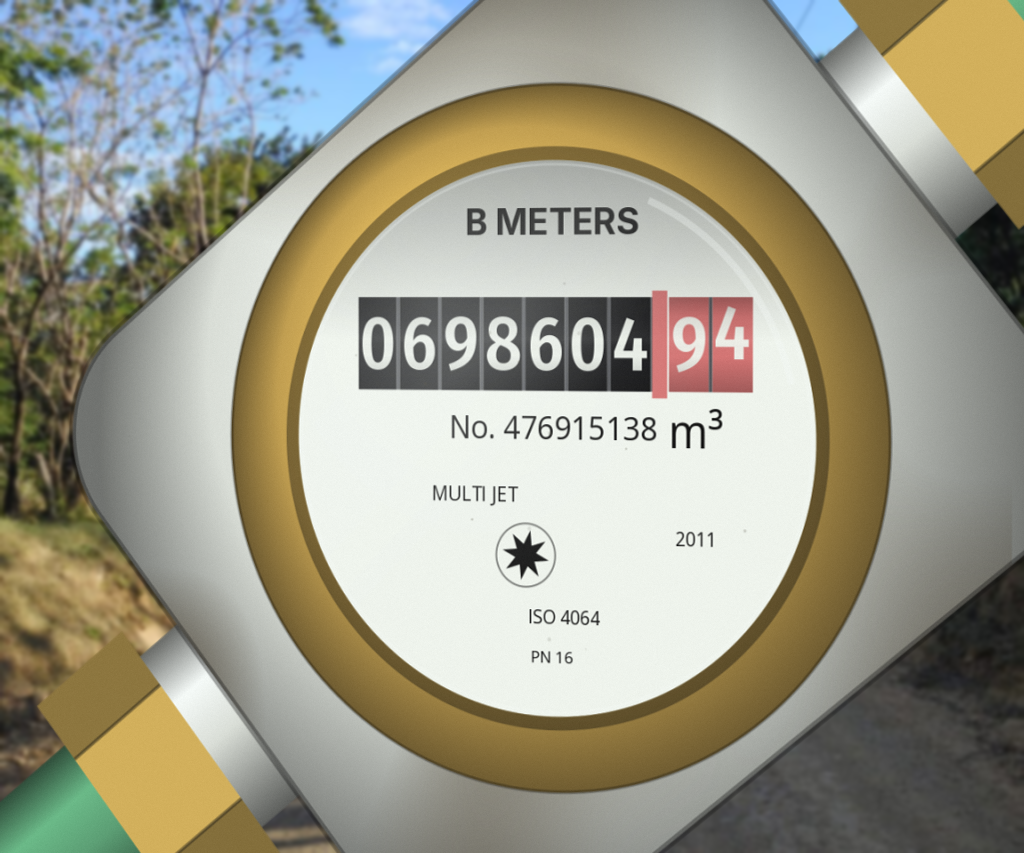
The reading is 698604.94m³
